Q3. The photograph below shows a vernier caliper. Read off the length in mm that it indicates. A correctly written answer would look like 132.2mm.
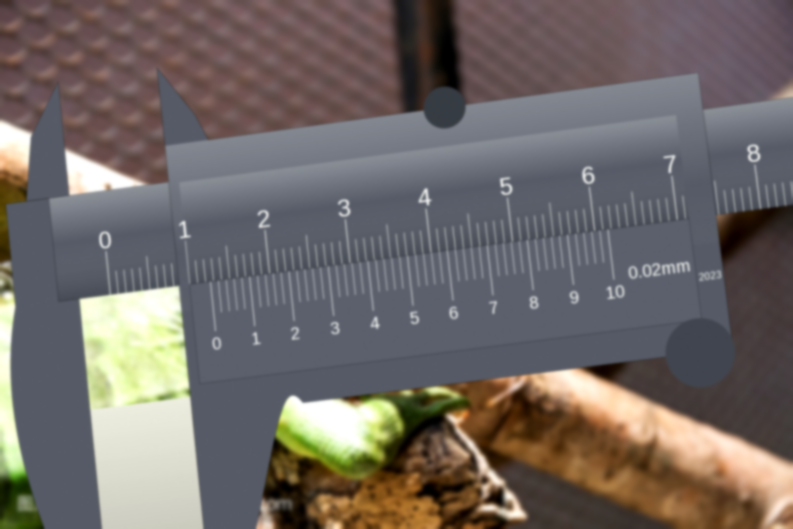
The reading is 12.6mm
